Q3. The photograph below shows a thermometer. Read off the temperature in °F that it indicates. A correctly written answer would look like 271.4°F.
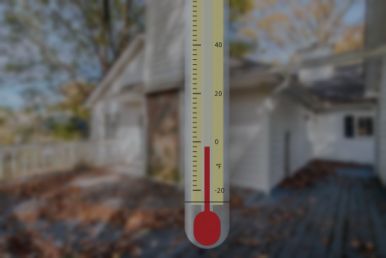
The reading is -2°F
